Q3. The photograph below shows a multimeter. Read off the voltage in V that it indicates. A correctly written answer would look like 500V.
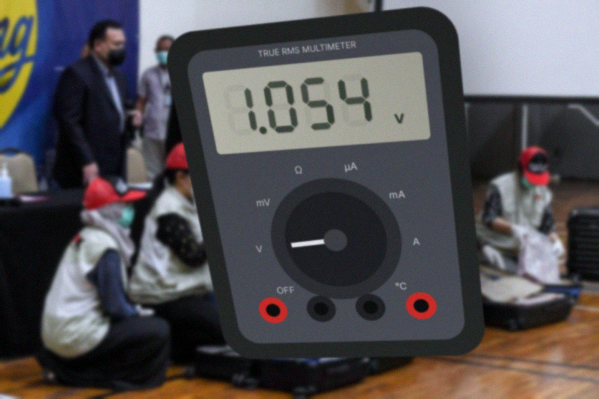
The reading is 1.054V
